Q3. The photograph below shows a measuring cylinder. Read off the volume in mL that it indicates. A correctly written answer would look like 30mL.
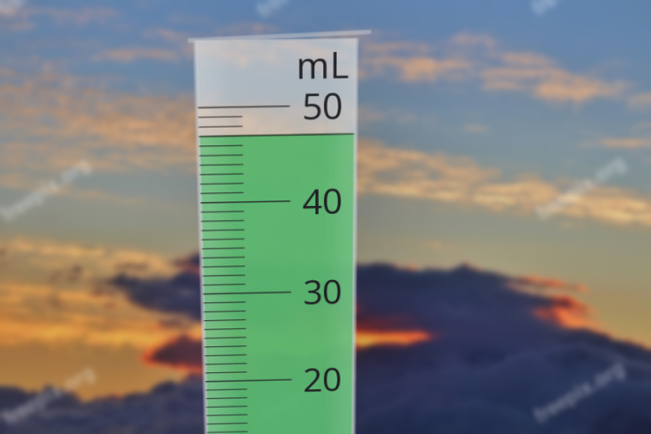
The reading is 47mL
